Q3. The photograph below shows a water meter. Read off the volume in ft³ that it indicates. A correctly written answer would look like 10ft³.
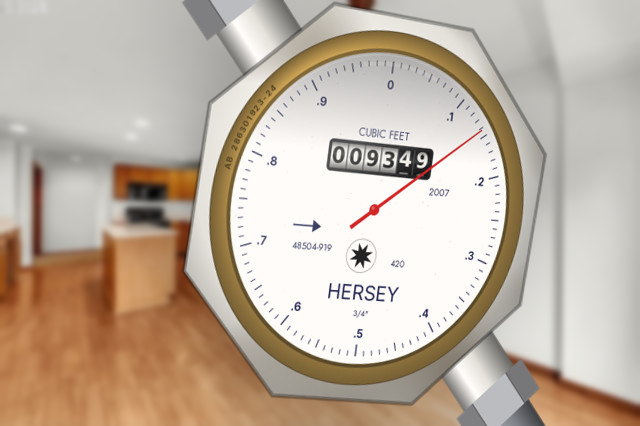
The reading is 9349.14ft³
